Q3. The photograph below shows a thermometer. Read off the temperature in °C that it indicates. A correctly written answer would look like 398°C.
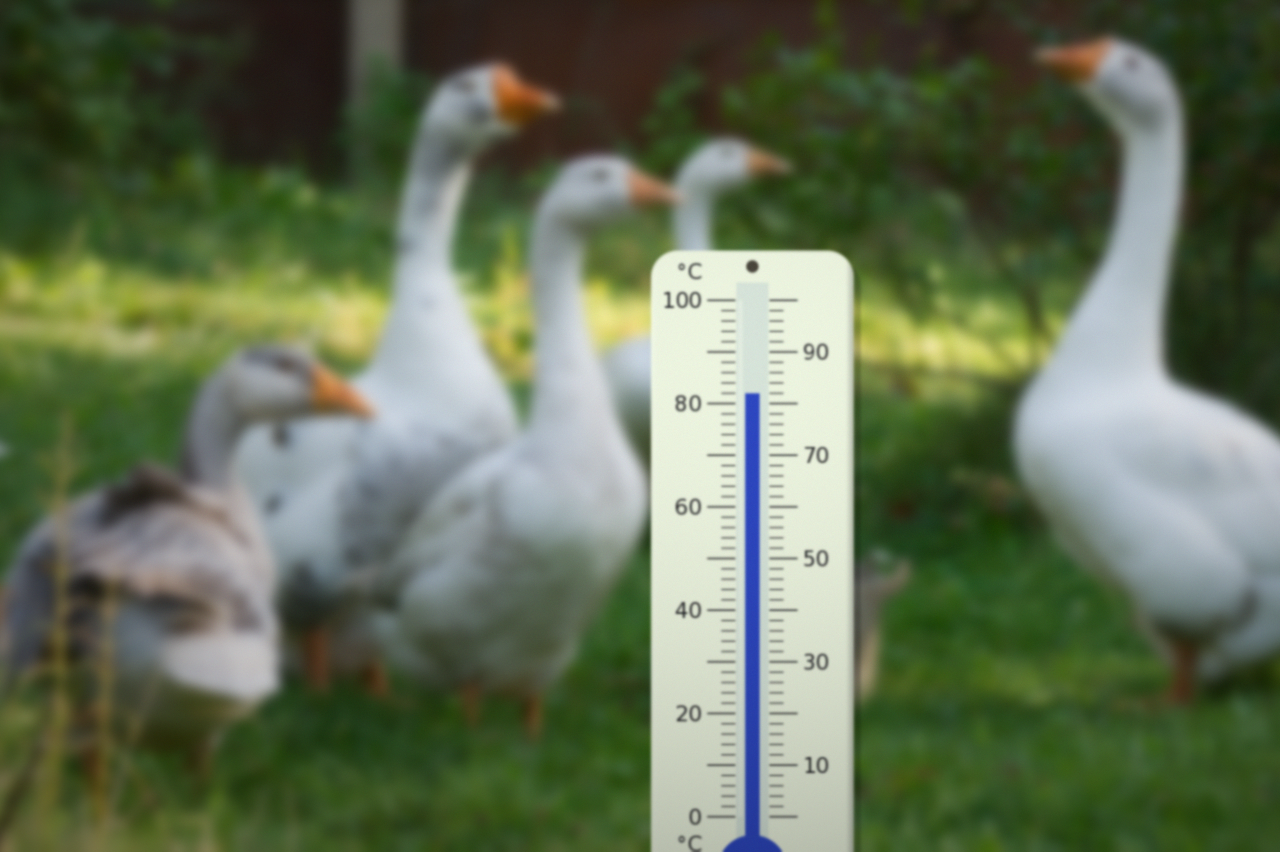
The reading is 82°C
